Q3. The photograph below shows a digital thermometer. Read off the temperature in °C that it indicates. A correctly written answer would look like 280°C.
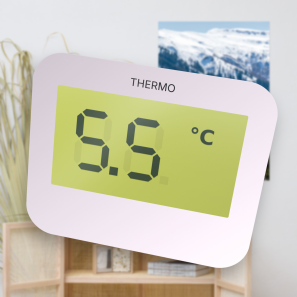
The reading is 5.5°C
